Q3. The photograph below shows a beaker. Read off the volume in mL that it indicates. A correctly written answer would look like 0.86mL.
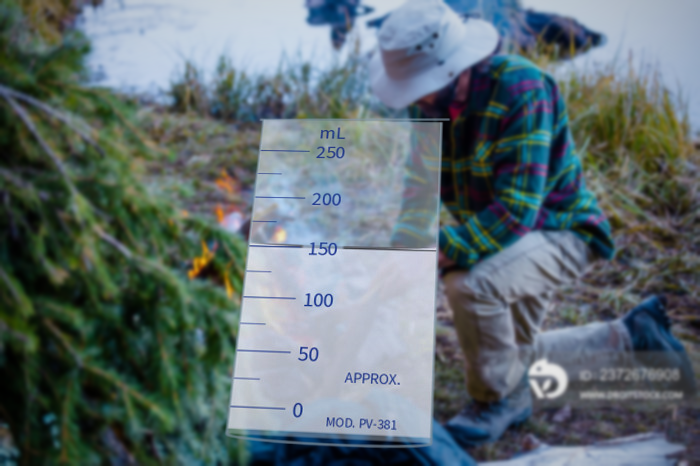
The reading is 150mL
